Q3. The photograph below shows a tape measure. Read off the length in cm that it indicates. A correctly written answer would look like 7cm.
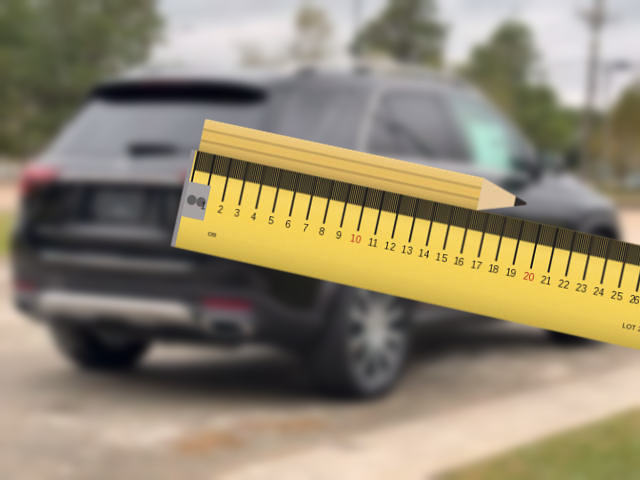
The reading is 19cm
